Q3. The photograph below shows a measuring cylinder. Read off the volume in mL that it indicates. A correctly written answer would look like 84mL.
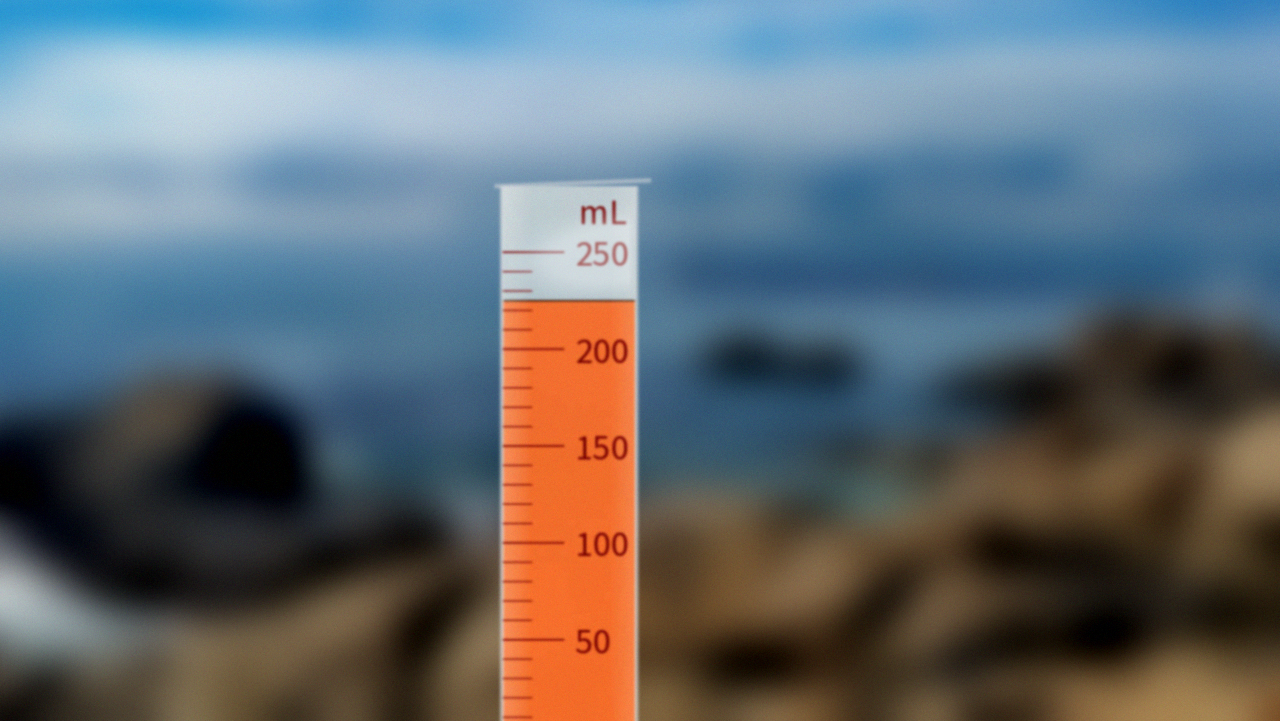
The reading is 225mL
